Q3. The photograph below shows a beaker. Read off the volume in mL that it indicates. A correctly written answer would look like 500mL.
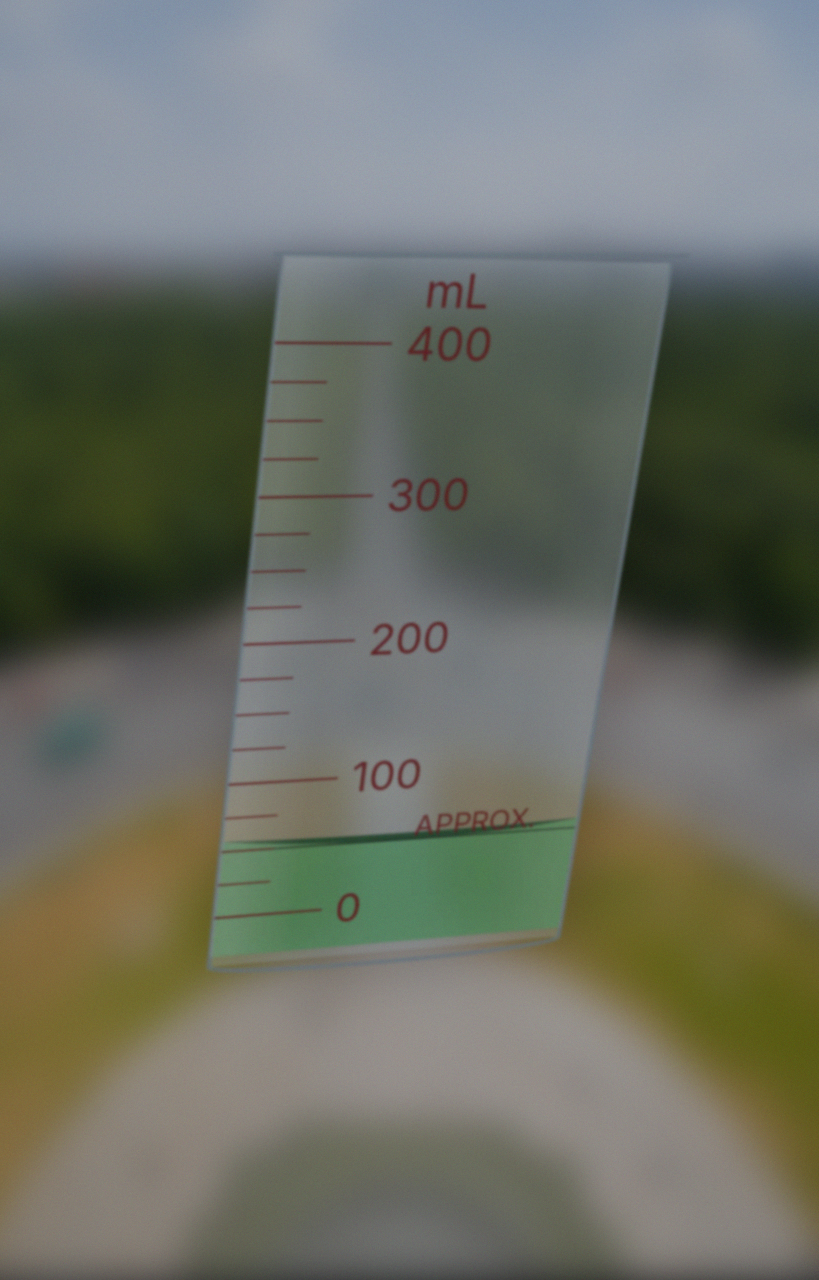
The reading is 50mL
